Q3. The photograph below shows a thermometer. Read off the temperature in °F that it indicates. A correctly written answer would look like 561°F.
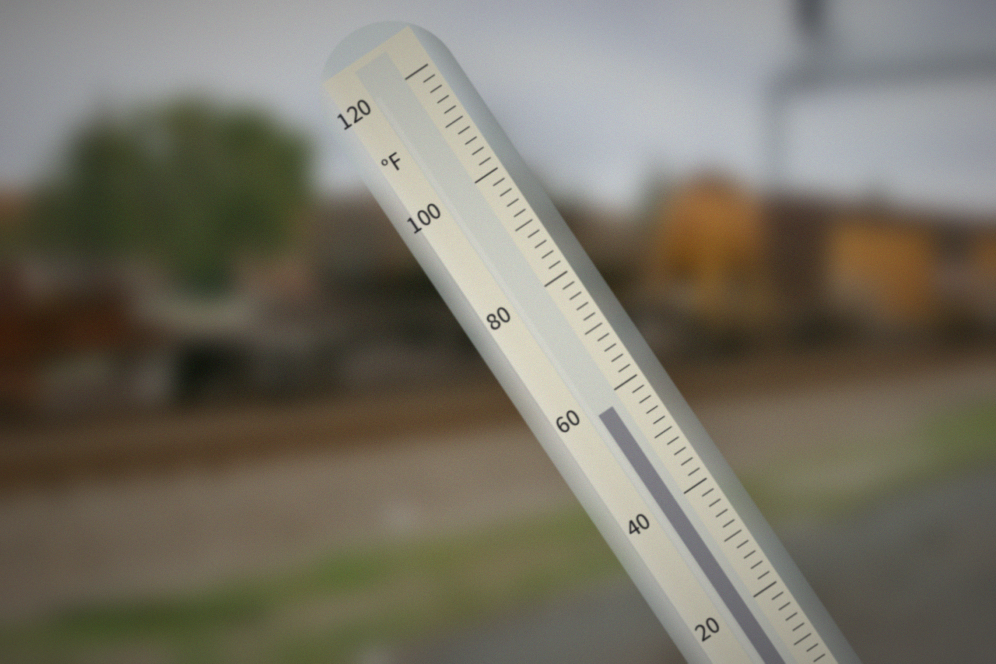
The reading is 58°F
